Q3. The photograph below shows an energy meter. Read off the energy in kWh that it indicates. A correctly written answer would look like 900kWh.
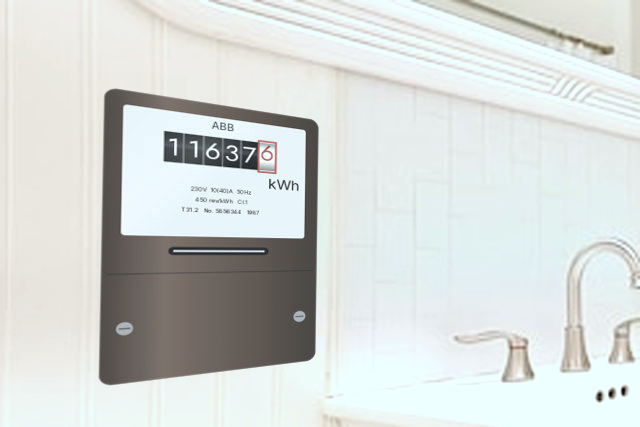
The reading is 11637.6kWh
